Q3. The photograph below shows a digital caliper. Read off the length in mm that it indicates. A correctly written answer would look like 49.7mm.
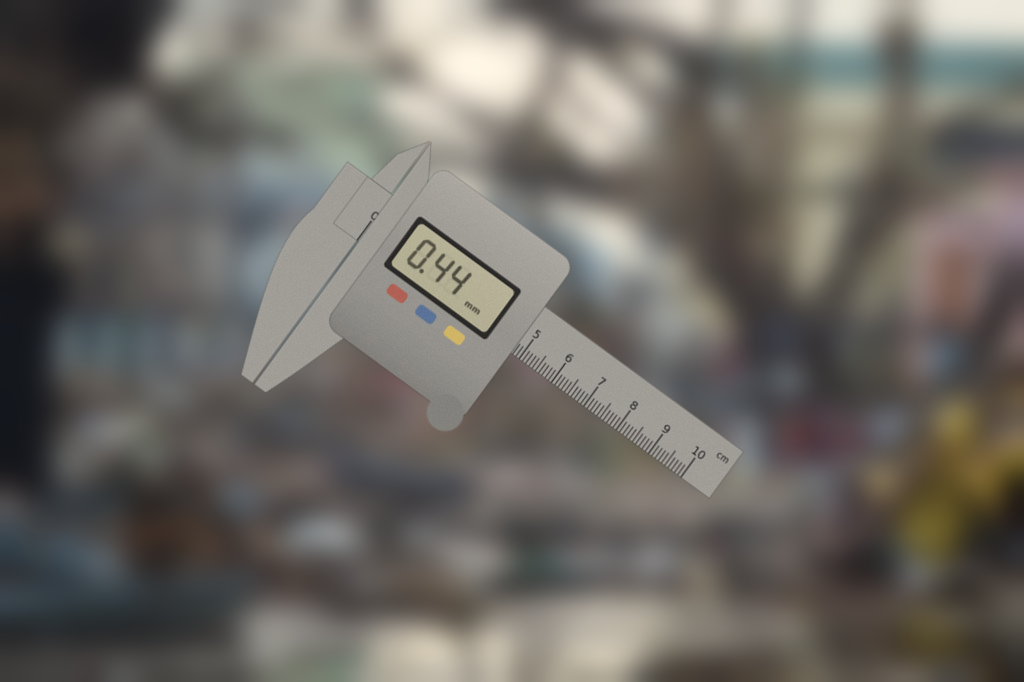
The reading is 0.44mm
